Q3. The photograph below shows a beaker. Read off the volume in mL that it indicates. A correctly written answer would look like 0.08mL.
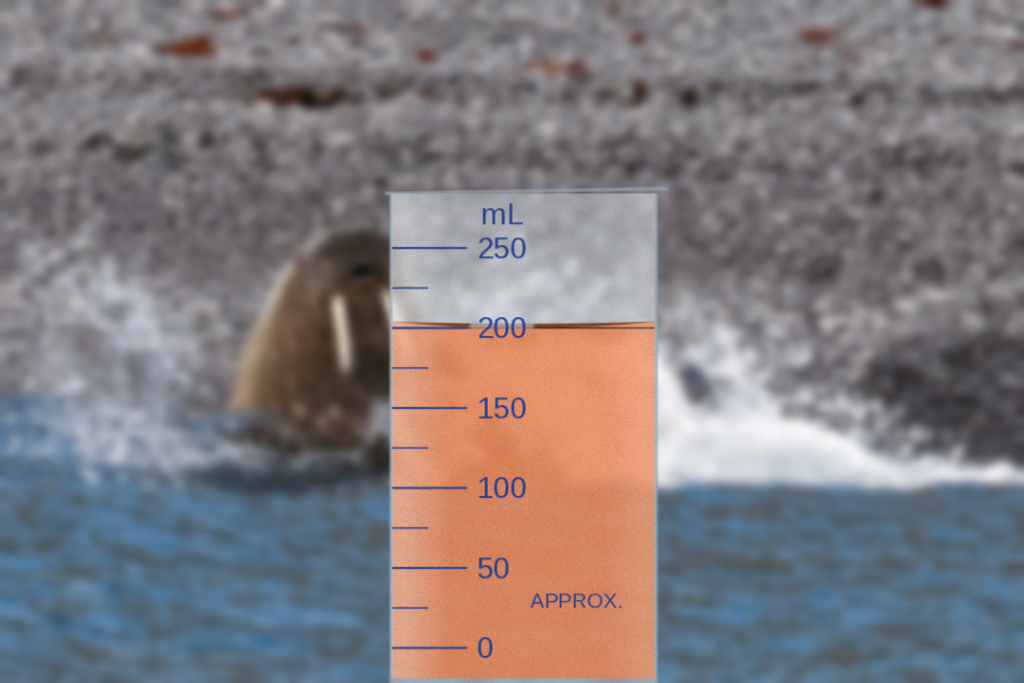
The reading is 200mL
